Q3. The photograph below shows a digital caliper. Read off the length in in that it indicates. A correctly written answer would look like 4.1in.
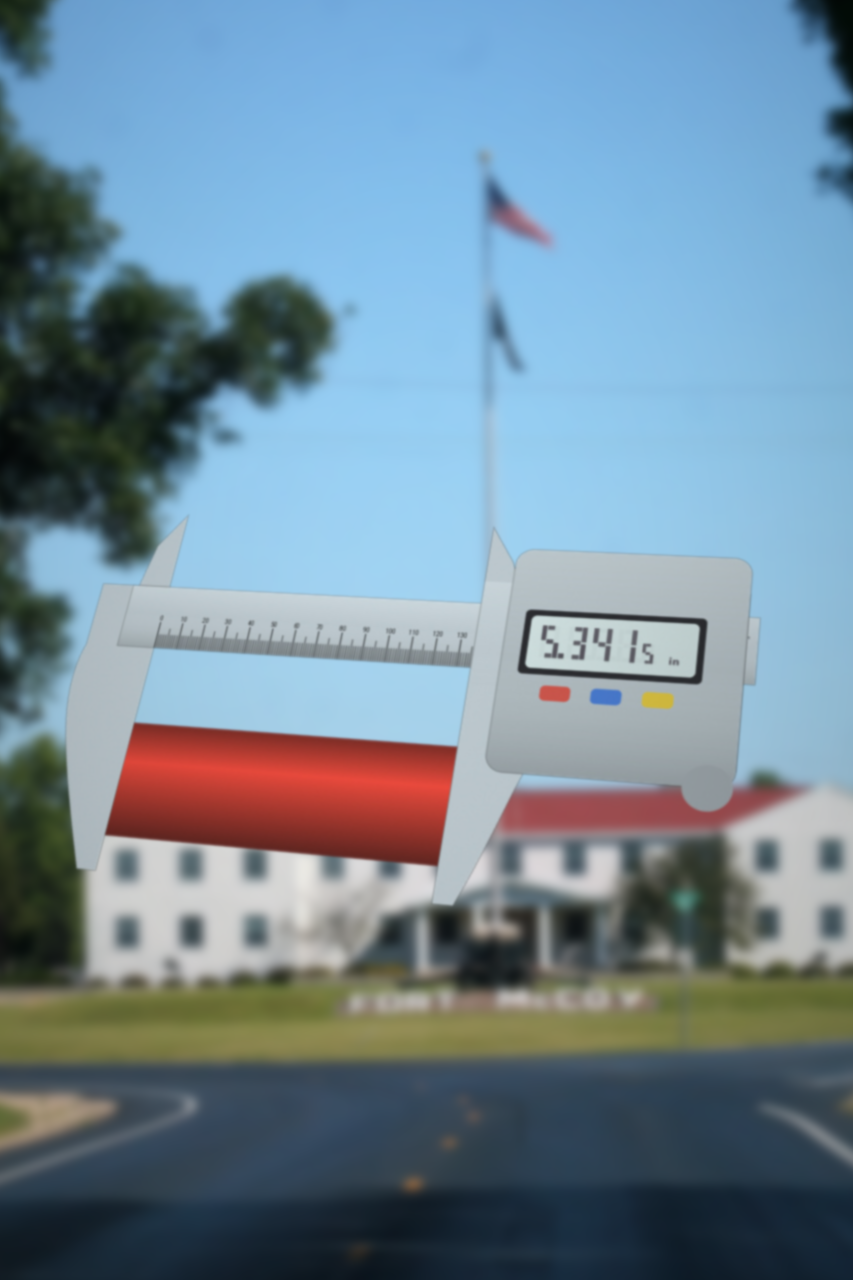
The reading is 5.3415in
